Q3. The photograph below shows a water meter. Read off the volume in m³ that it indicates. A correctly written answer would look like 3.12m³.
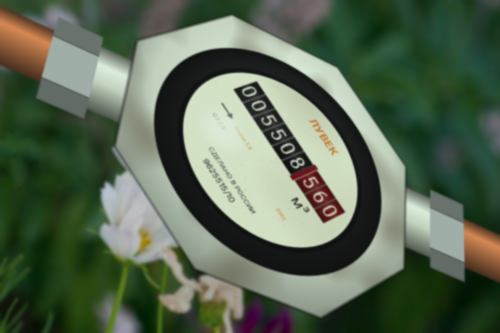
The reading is 5508.560m³
